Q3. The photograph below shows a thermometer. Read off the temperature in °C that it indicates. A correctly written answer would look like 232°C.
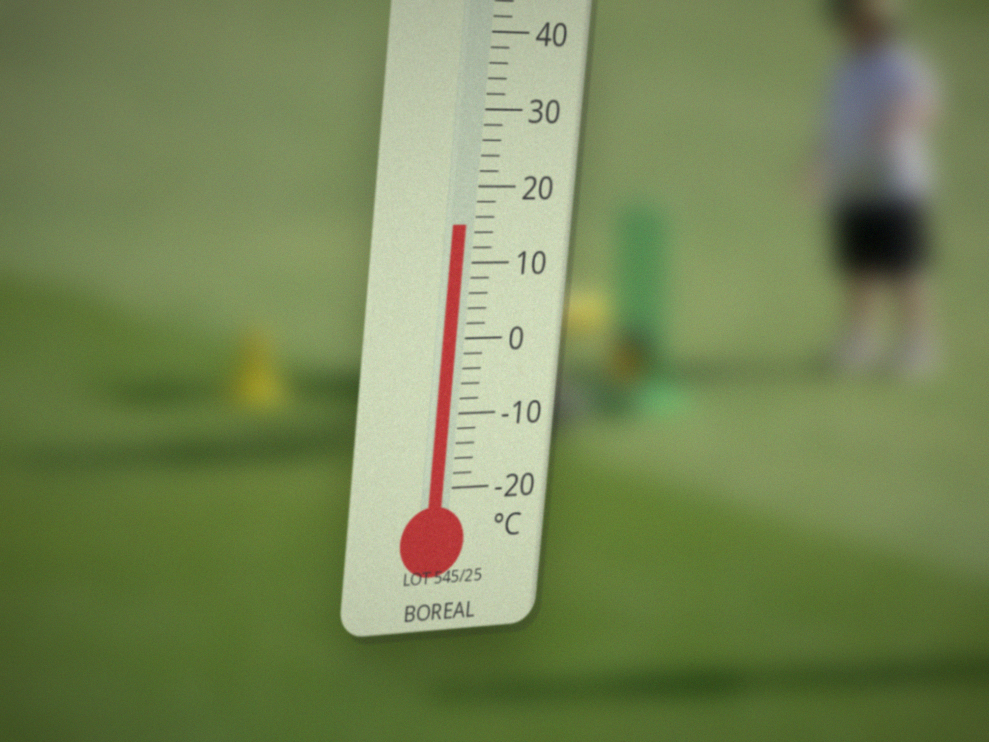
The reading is 15°C
